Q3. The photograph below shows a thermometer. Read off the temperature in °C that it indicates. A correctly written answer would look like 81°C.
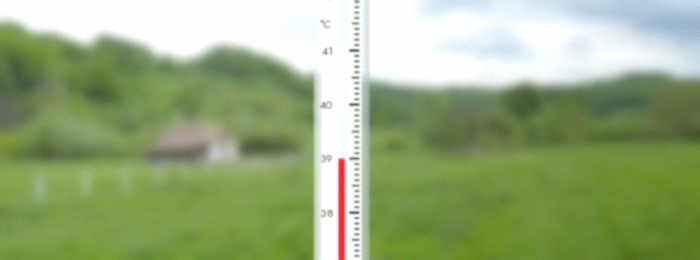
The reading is 39°C
